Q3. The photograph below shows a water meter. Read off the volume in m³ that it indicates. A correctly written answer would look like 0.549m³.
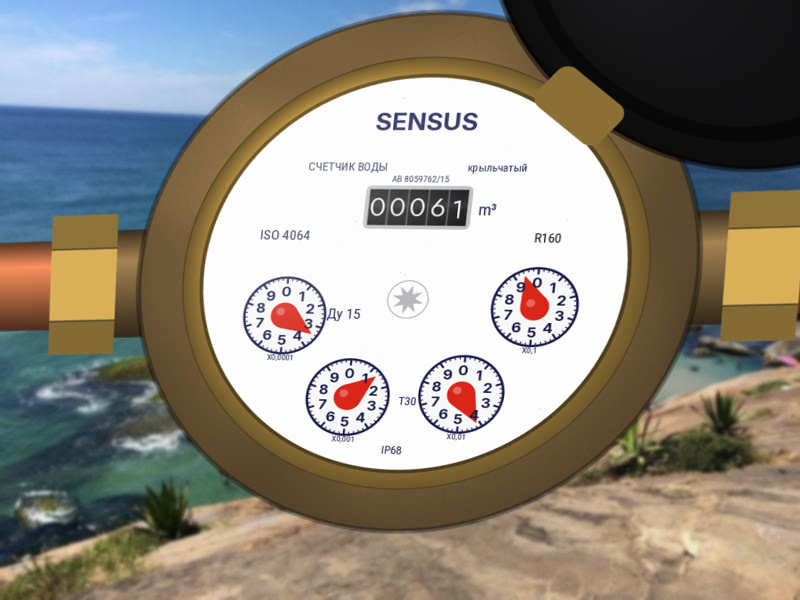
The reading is 60.9413m³
